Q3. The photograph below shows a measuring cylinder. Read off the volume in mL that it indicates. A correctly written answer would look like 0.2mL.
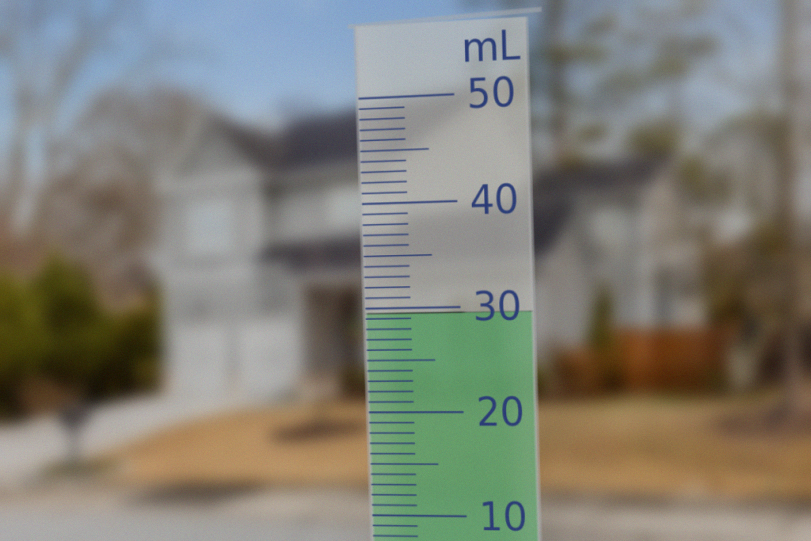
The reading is 29.5mL
